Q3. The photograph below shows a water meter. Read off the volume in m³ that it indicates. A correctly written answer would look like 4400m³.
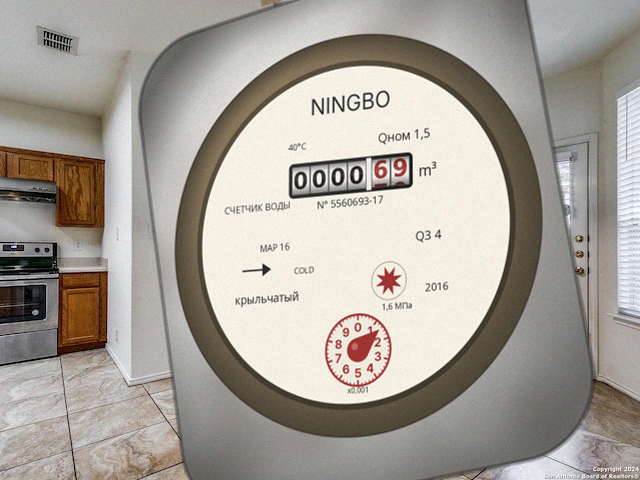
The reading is 0.691m³
